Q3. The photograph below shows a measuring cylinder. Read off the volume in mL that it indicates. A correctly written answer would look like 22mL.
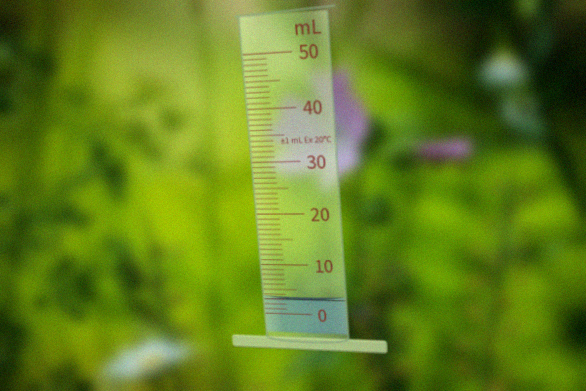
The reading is 3mL
